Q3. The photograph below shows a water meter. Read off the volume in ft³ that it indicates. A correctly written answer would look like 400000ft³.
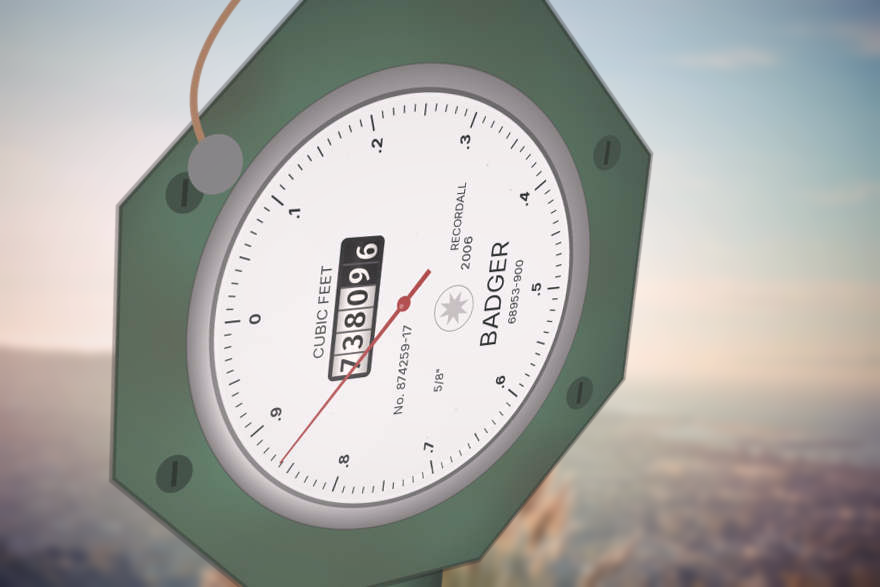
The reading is 738095.86ft³
